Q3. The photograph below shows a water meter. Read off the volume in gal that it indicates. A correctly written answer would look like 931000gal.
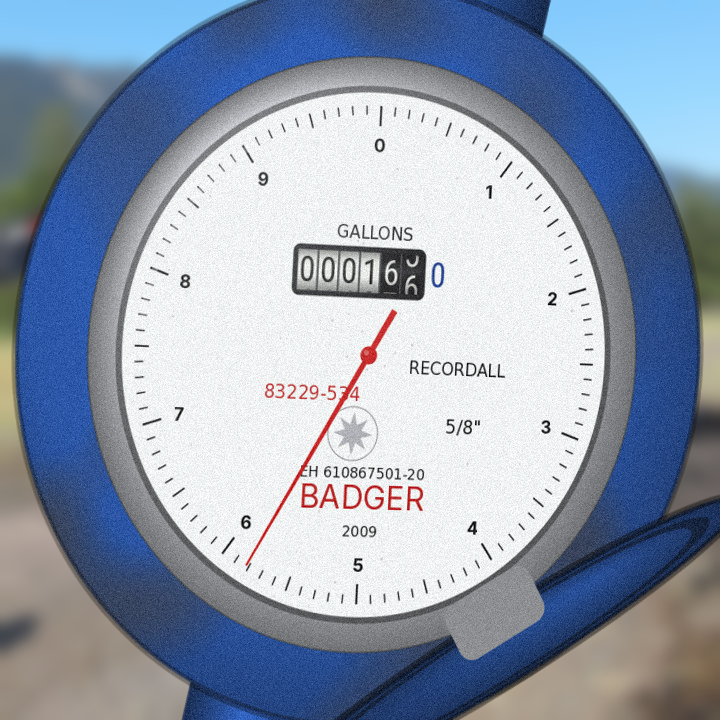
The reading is 1655.8gal
